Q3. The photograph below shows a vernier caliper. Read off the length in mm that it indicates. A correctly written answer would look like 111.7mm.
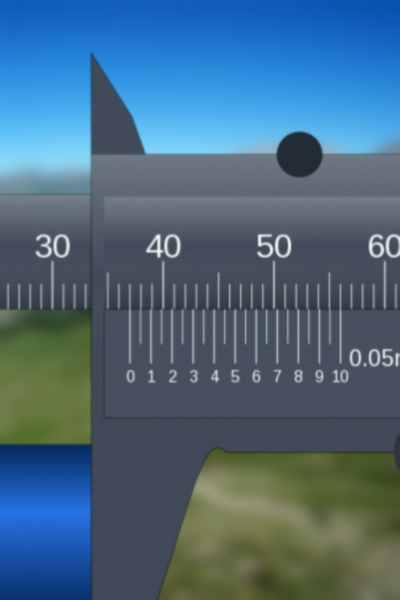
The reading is 37.0mm
